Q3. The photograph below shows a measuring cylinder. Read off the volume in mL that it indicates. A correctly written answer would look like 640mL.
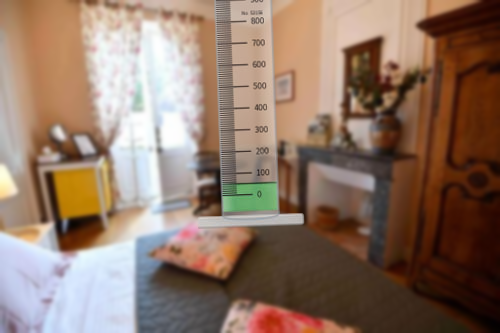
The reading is 50mL
